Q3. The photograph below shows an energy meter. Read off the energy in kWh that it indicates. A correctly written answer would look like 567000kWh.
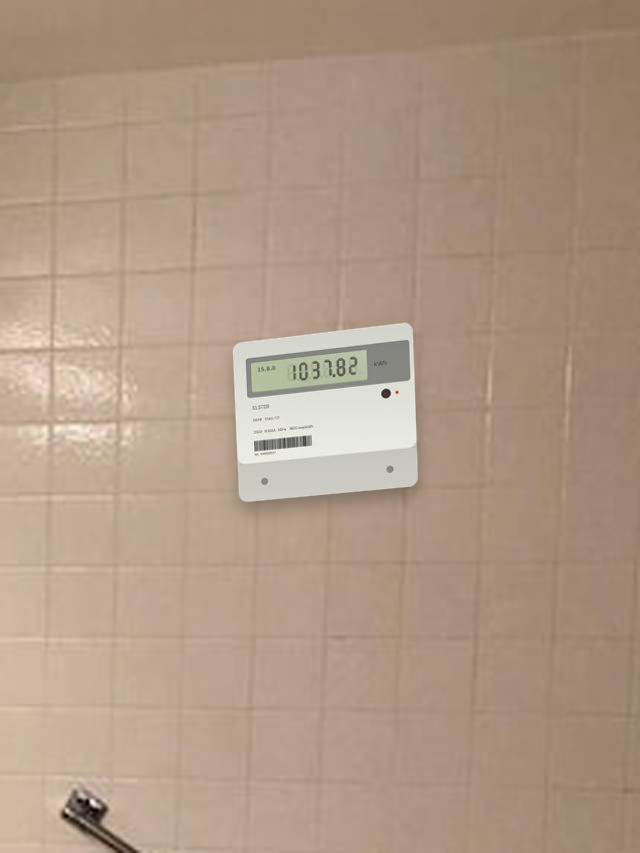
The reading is 1037.82kWh
